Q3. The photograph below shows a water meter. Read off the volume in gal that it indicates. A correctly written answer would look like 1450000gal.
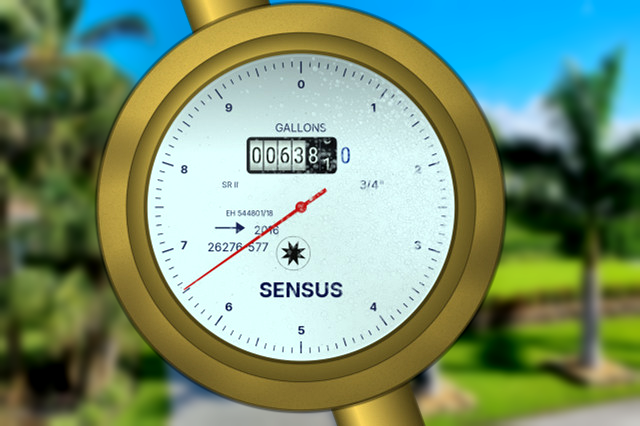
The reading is 63806.5gal
